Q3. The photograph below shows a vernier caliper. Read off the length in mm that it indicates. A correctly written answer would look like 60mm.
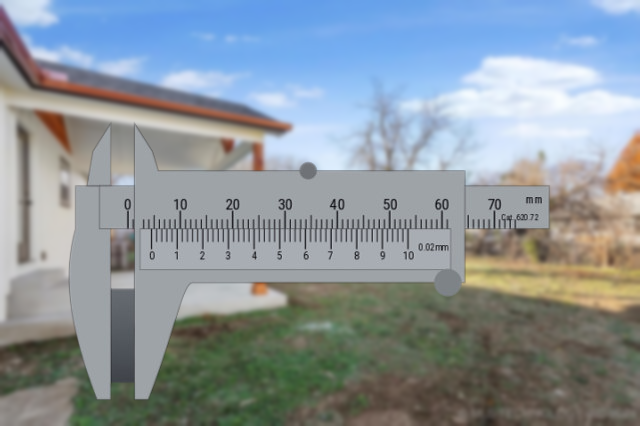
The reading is 4.5mm
